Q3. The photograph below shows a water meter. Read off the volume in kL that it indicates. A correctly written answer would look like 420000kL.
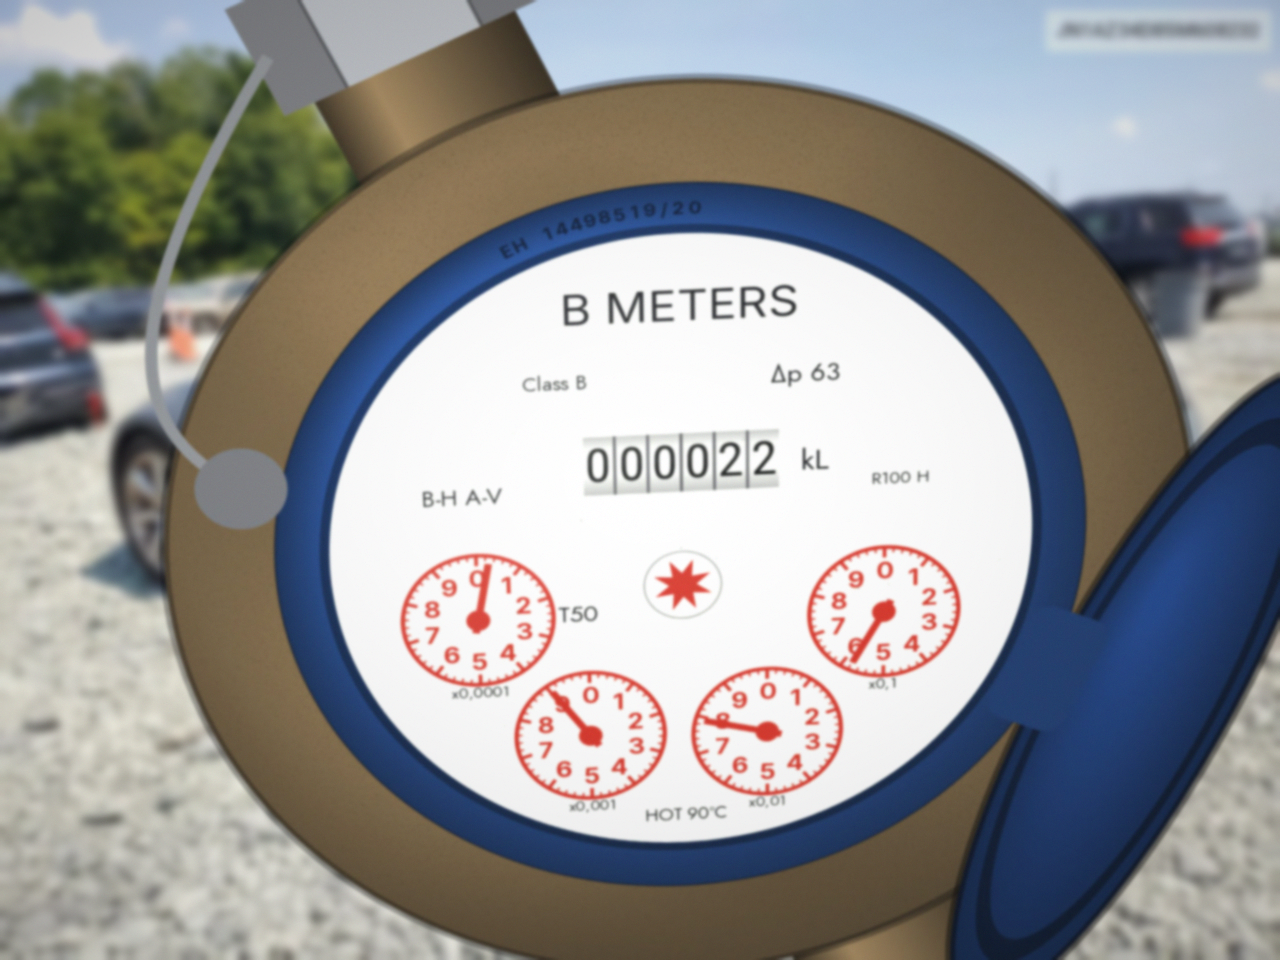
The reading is 22.5790kL
